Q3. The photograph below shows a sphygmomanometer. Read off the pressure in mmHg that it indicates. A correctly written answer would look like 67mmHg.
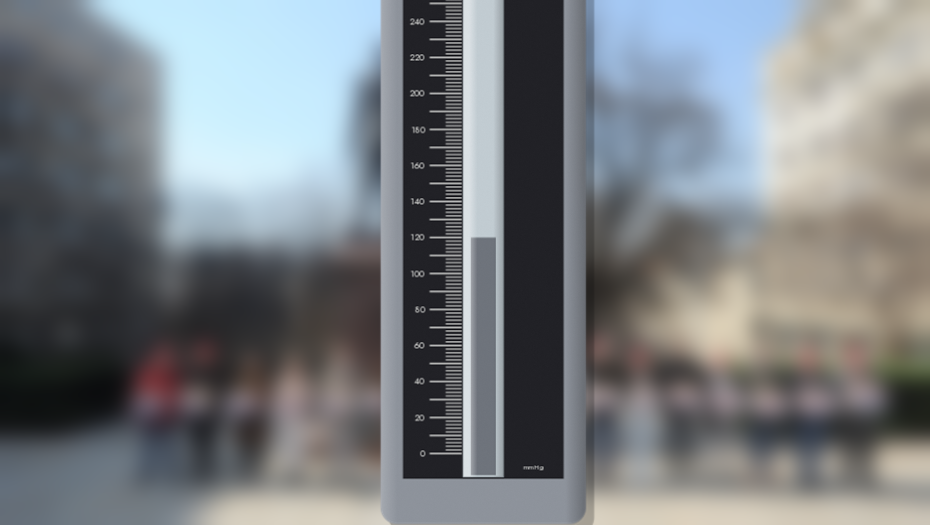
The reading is 120mmHg
